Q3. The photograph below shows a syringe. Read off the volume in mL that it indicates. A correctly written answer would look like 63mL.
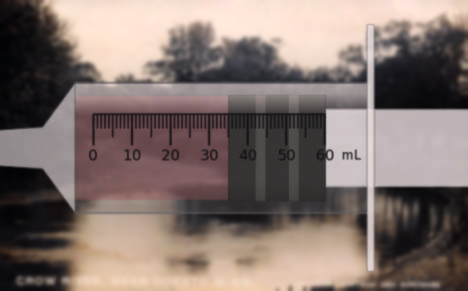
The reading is 35mL
